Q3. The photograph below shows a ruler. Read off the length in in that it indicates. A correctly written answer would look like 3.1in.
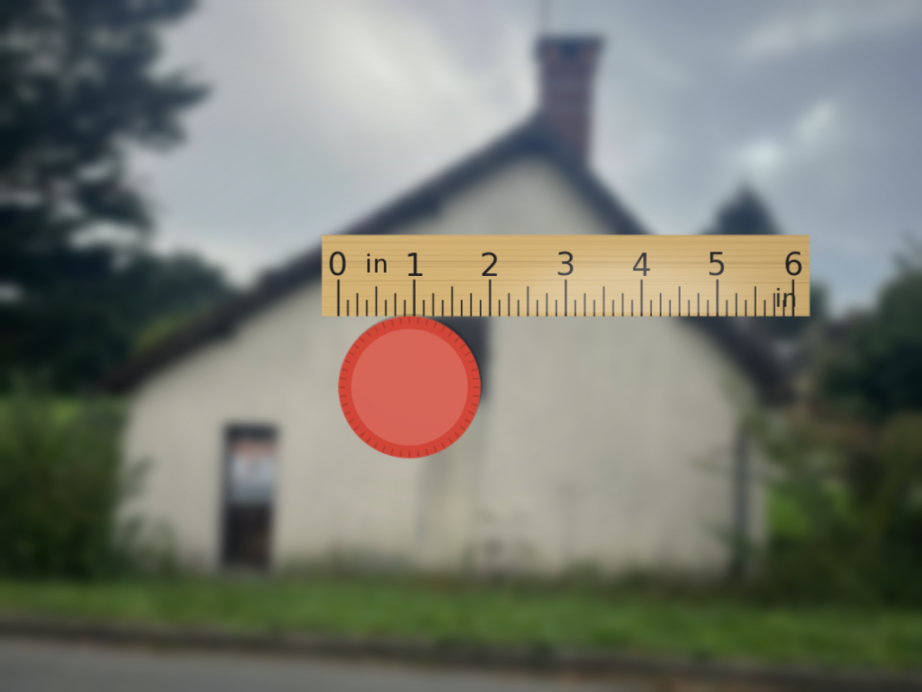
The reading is 1.875in
